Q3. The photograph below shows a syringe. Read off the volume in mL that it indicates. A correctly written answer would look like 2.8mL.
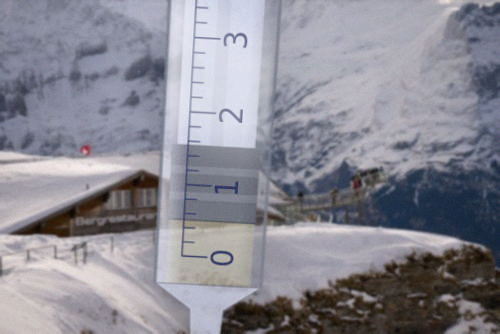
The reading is 0.5mL
